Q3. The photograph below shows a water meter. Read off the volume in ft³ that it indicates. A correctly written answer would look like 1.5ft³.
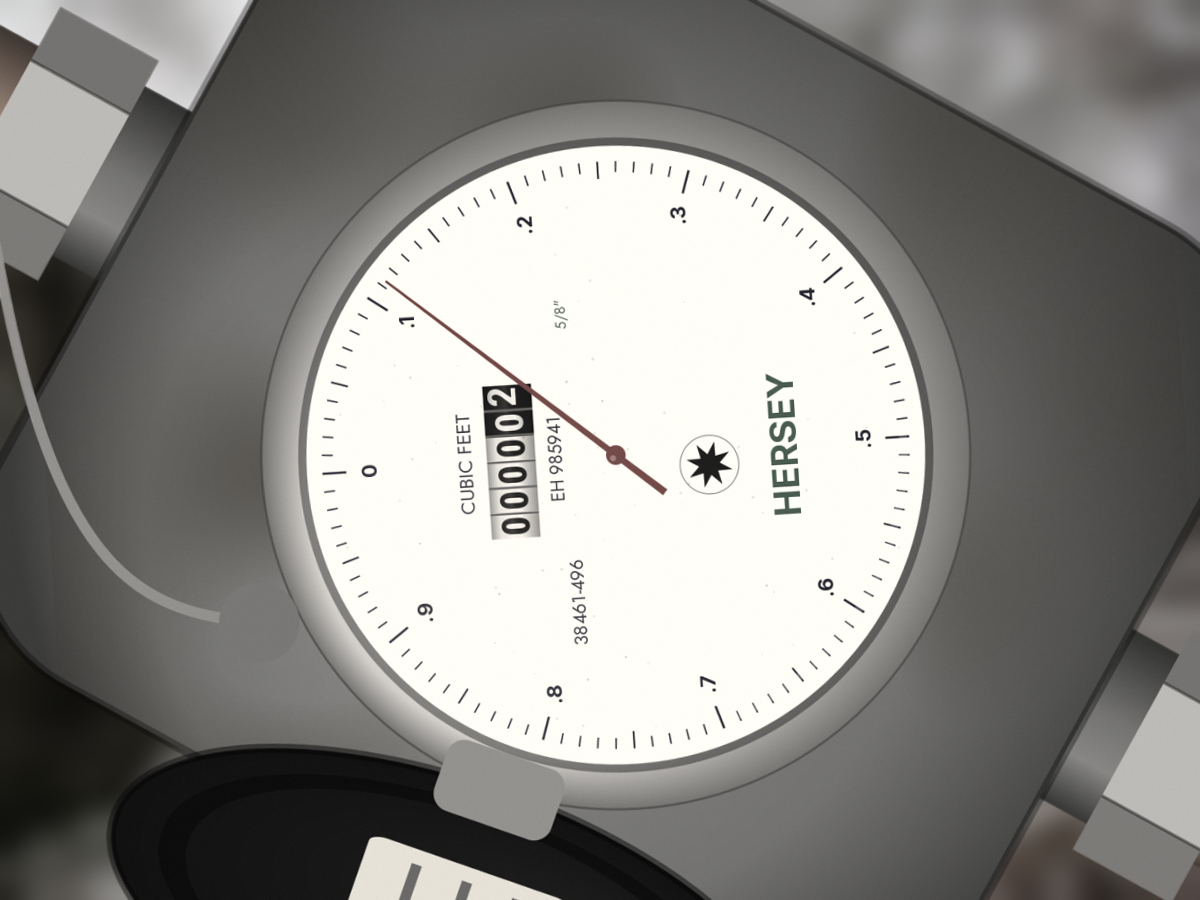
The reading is 2.11ft³
